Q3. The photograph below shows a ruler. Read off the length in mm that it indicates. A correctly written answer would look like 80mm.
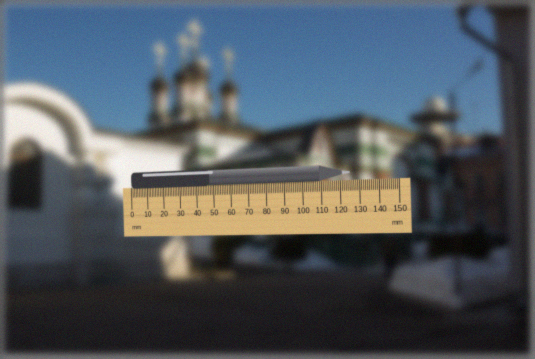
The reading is 125mm
